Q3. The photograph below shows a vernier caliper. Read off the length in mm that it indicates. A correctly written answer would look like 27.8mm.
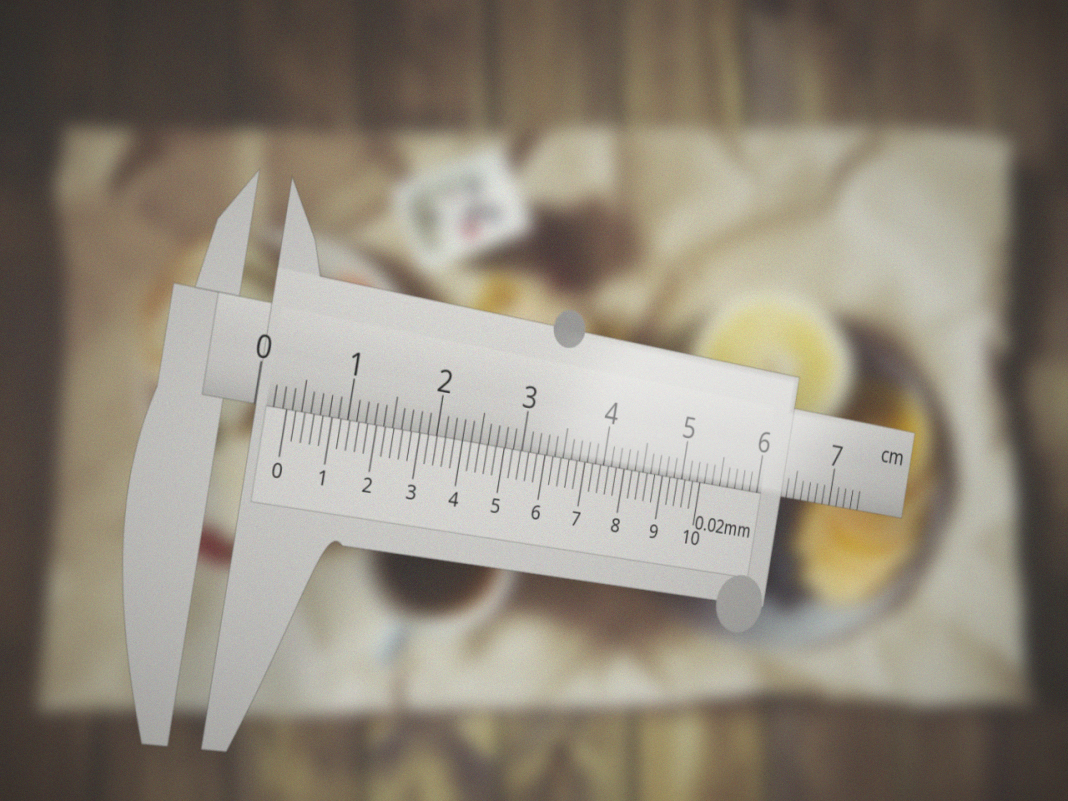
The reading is 3.4mm
